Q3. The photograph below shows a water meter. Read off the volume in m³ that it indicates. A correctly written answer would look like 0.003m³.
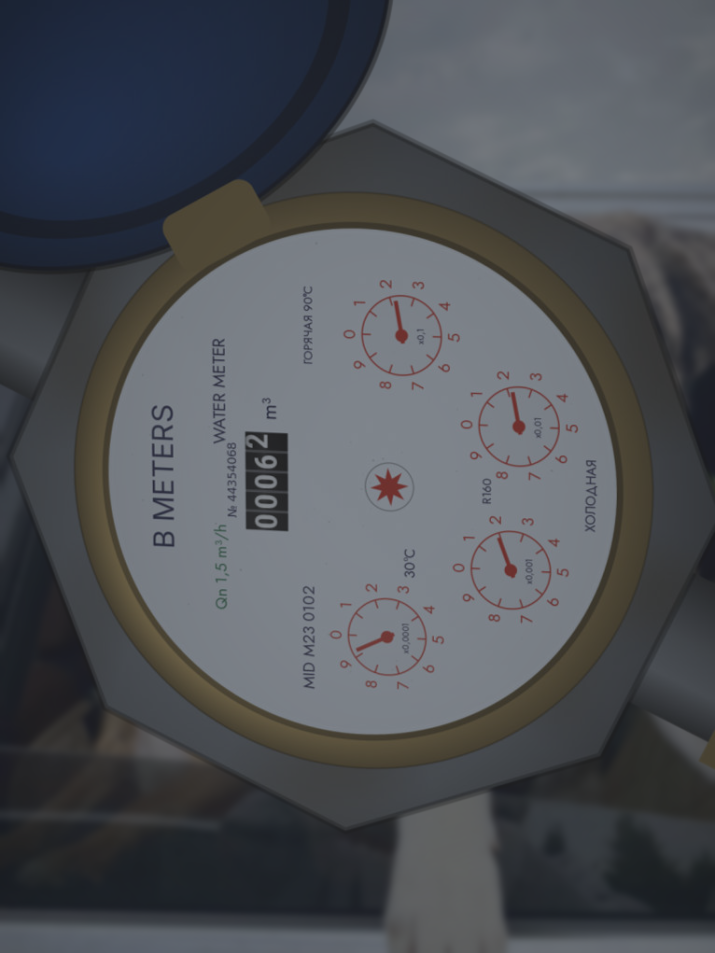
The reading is 62.2219m³
